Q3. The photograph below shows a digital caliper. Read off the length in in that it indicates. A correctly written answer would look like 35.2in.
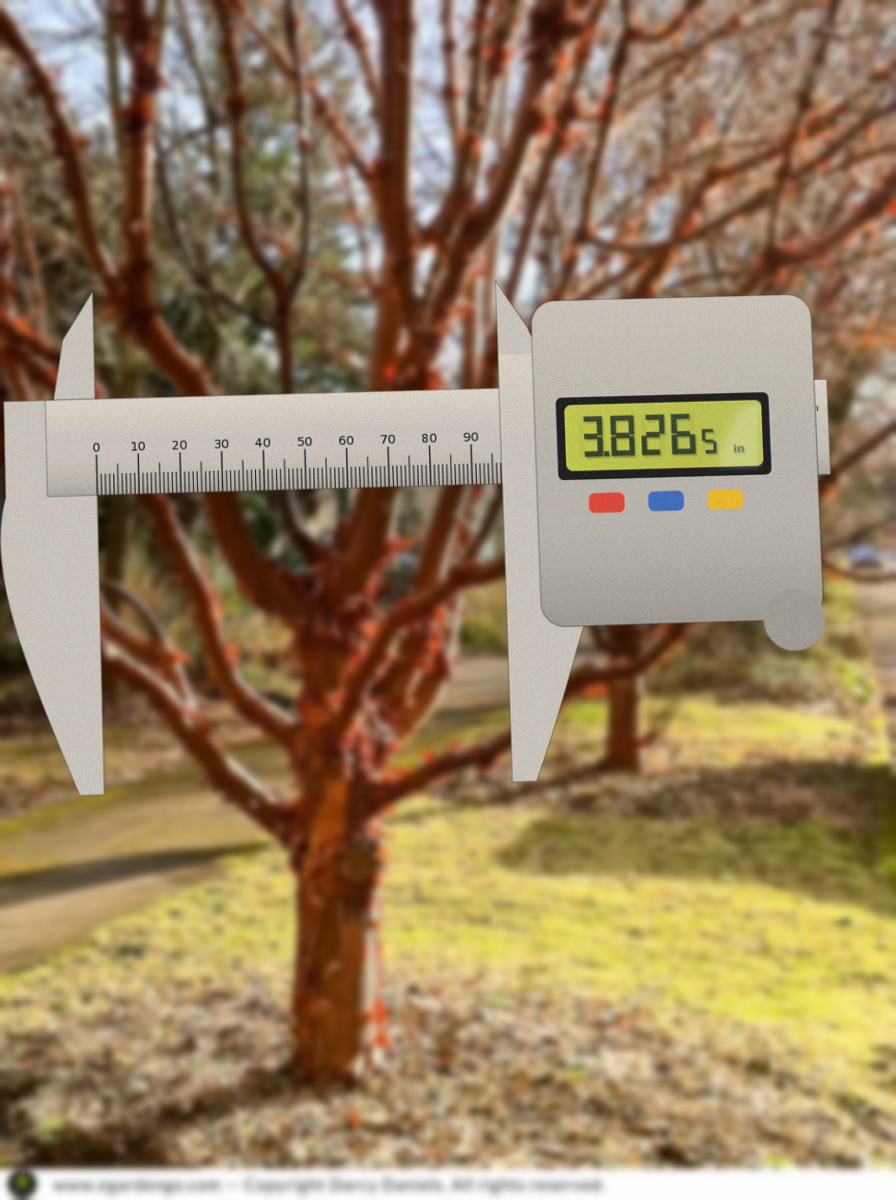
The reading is 3.8265in
